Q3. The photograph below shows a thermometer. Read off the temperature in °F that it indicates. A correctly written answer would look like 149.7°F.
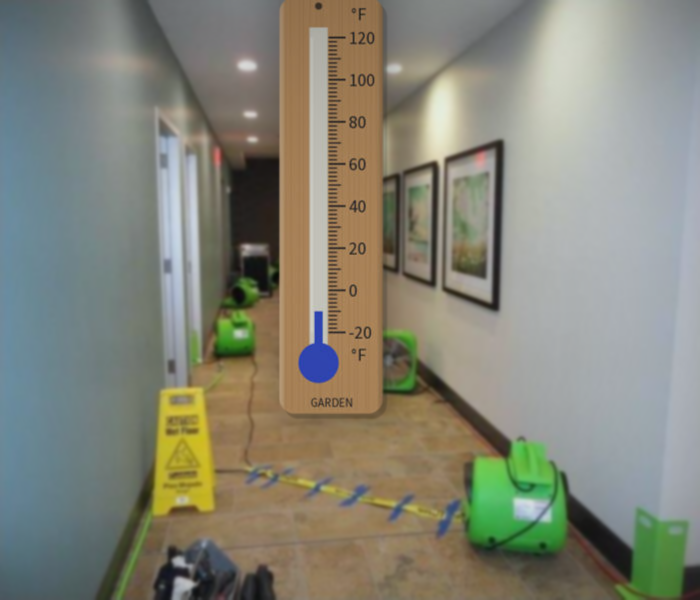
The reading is -10°F
